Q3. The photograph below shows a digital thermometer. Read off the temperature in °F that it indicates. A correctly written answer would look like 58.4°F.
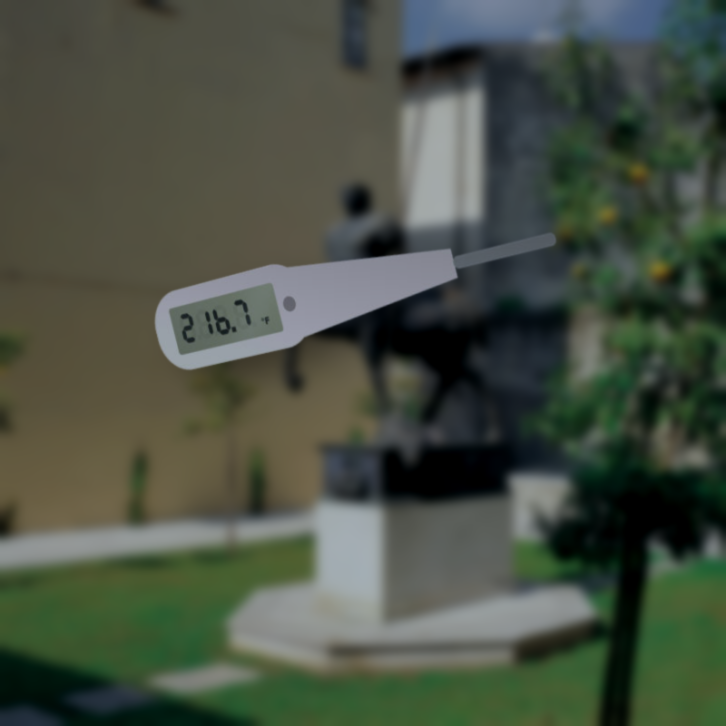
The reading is 216.7°F
